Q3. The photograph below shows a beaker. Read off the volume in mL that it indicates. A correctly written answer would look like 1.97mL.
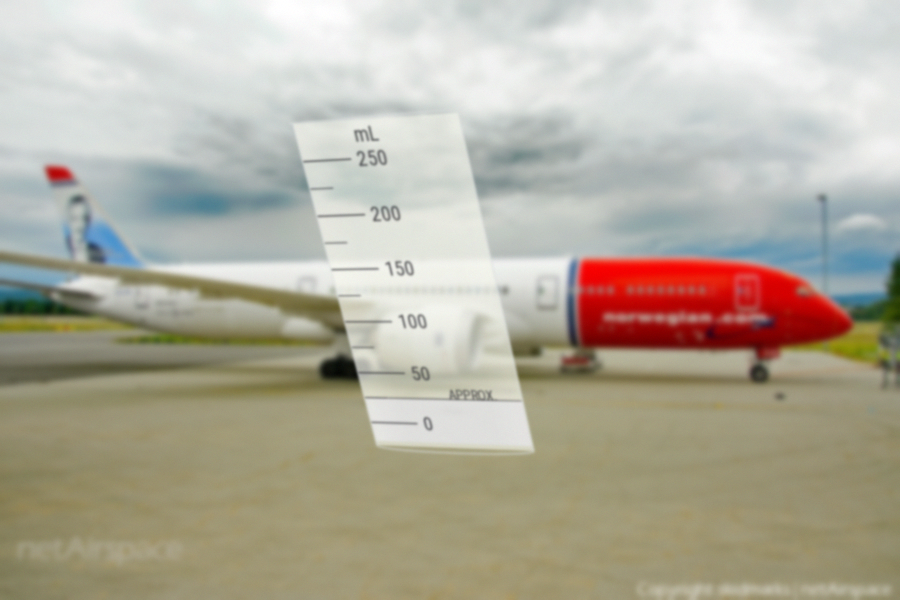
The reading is 25mL
